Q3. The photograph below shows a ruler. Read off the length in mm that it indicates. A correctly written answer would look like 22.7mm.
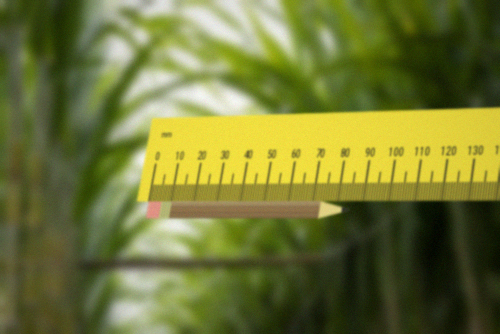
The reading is 85mm
